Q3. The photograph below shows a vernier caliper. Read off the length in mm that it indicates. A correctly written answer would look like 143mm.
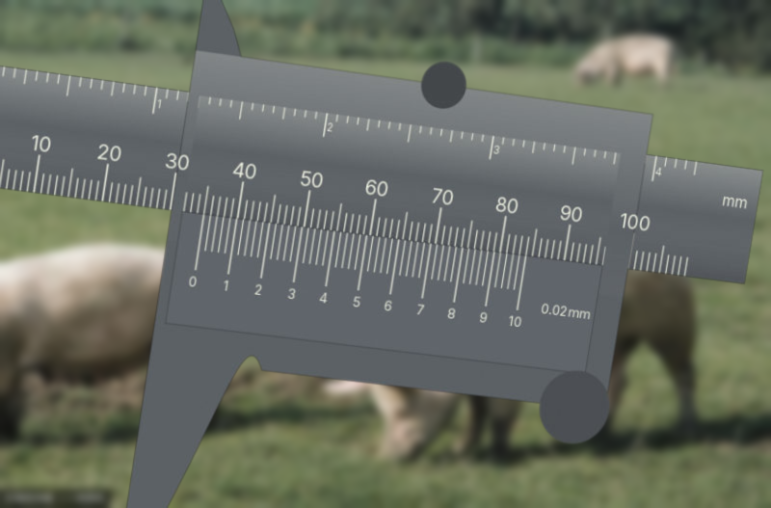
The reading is 35.0mm
